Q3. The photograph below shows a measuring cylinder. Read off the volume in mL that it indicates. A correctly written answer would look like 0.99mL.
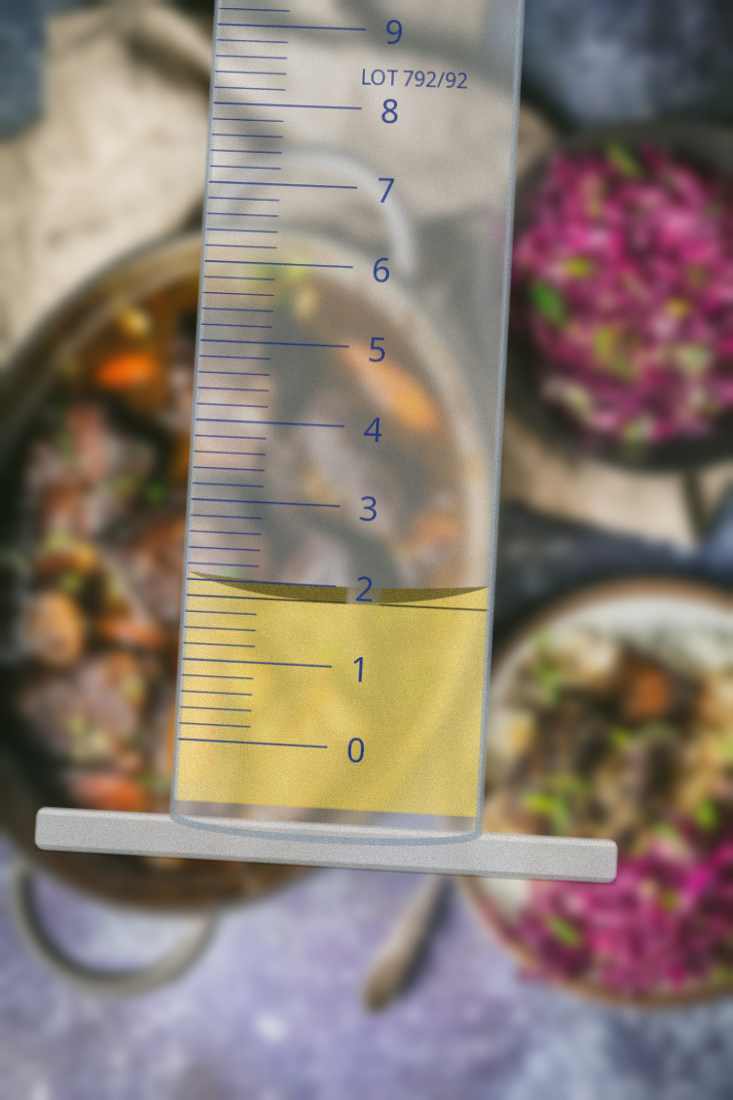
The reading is 1.8mL
